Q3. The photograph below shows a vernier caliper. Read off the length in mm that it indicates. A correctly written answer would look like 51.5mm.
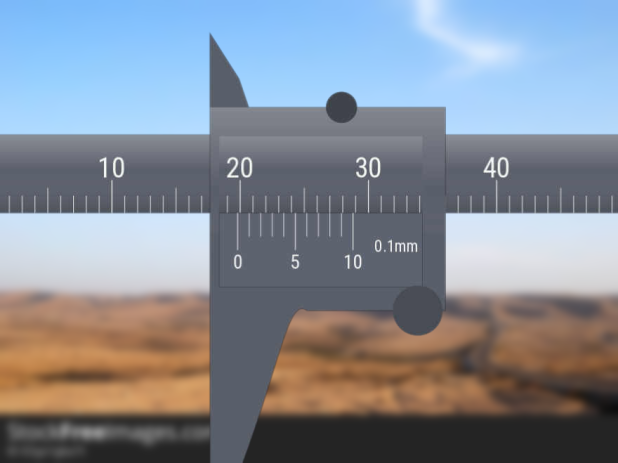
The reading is 19.8mm
